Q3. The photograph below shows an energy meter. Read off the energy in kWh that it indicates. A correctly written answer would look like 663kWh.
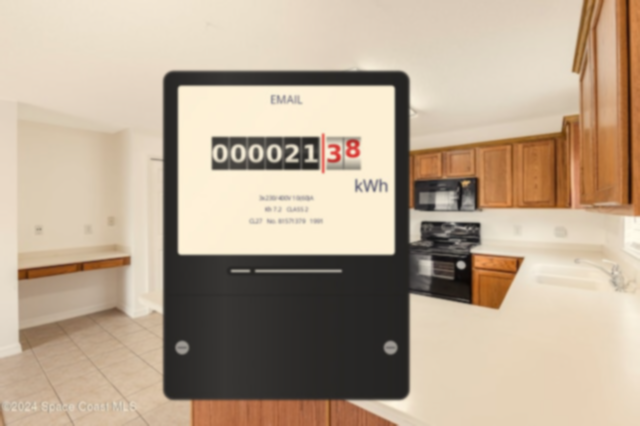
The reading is 21.38kWh
